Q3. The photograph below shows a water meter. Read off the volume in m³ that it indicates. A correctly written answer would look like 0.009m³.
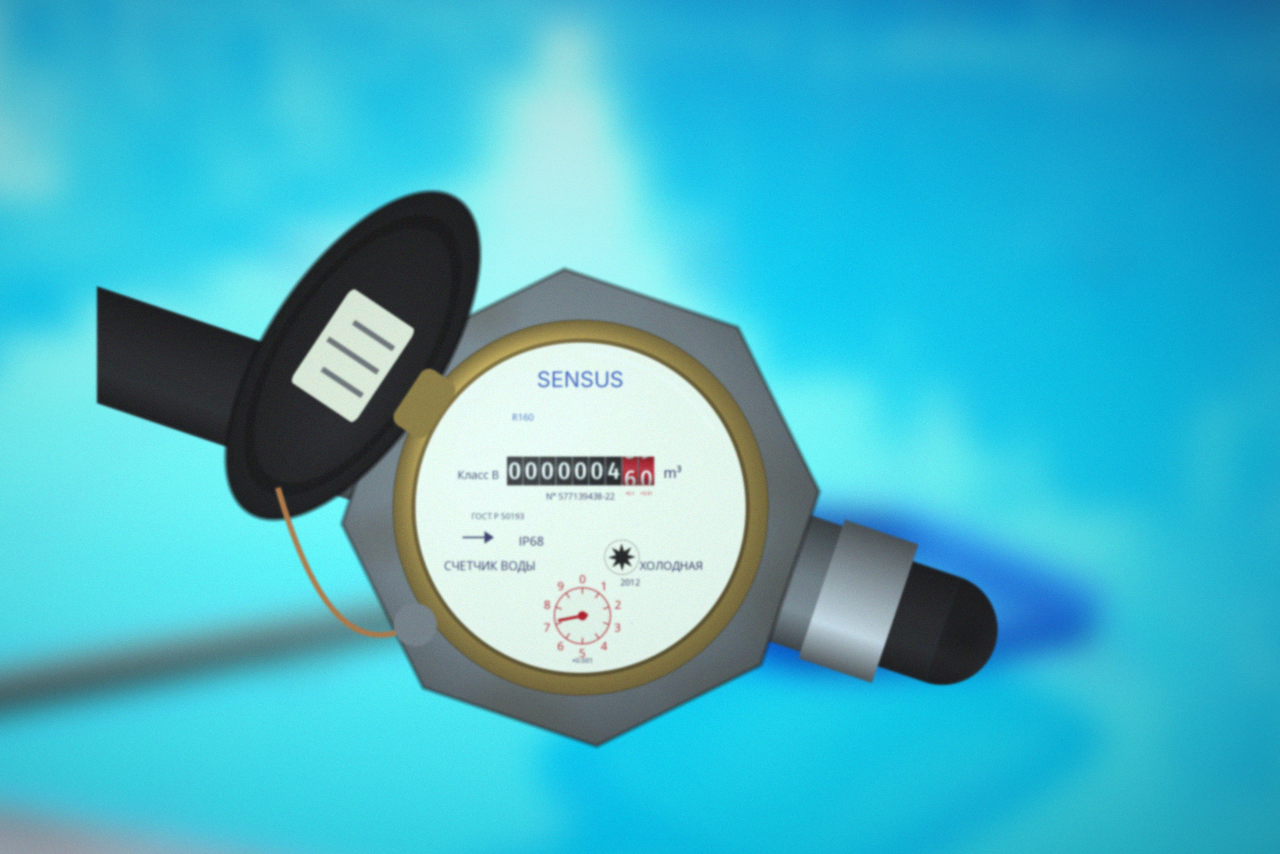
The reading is 4.597m³
